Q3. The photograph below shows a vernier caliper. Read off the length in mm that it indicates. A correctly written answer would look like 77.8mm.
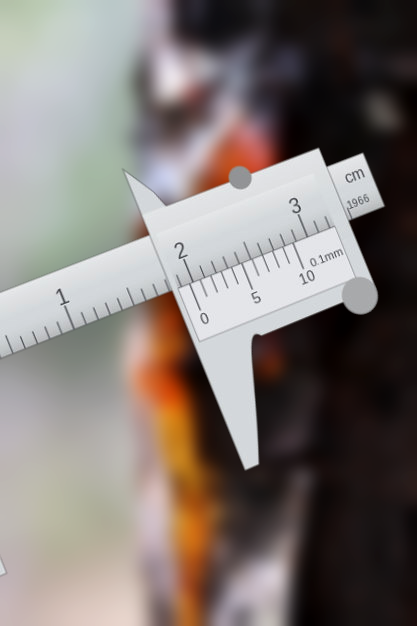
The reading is 19.7mm
